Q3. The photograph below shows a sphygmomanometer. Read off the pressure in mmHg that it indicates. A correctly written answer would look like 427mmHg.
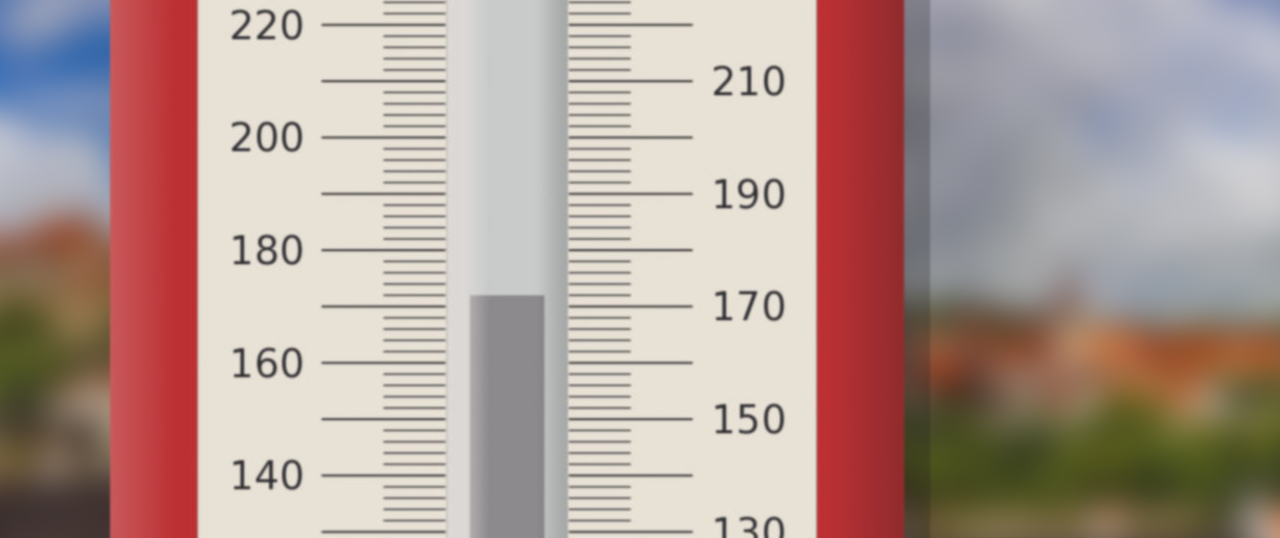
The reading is 172mmHg
